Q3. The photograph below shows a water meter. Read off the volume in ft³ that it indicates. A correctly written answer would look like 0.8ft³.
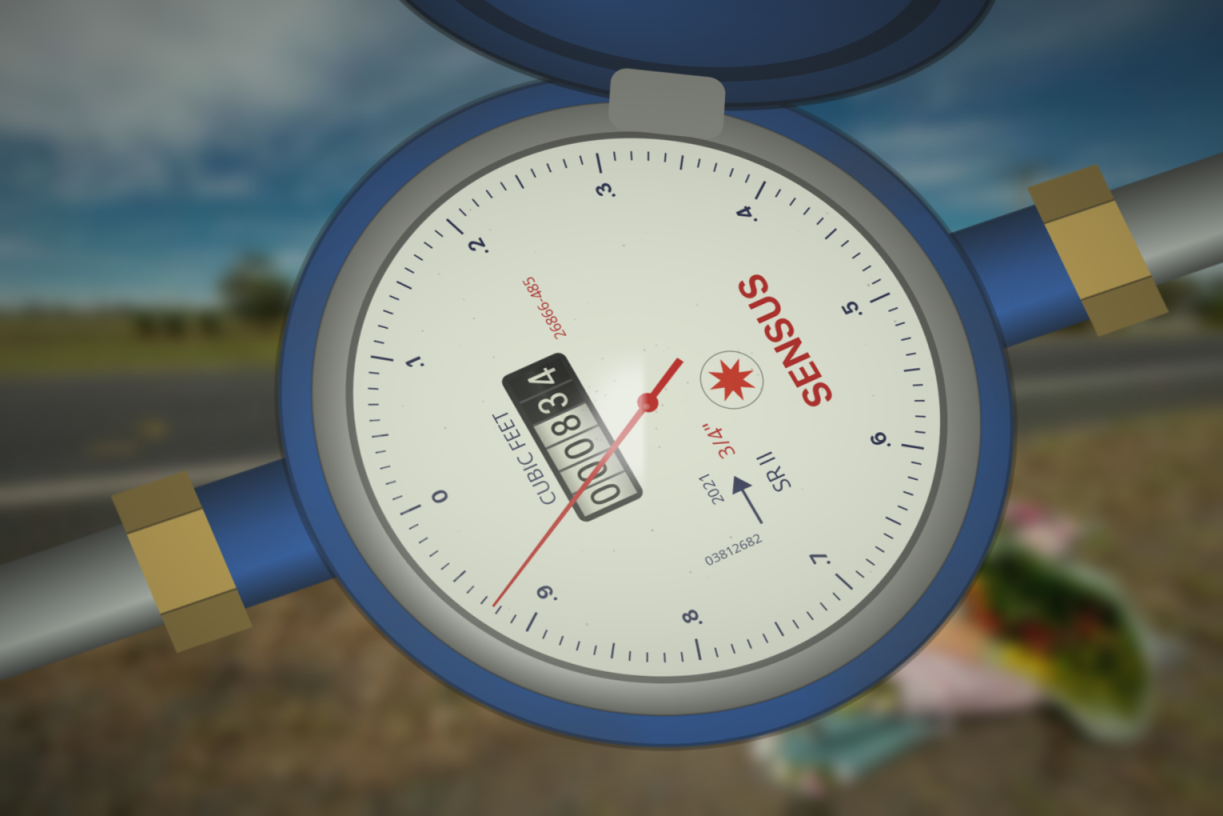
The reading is 833.92ft³
